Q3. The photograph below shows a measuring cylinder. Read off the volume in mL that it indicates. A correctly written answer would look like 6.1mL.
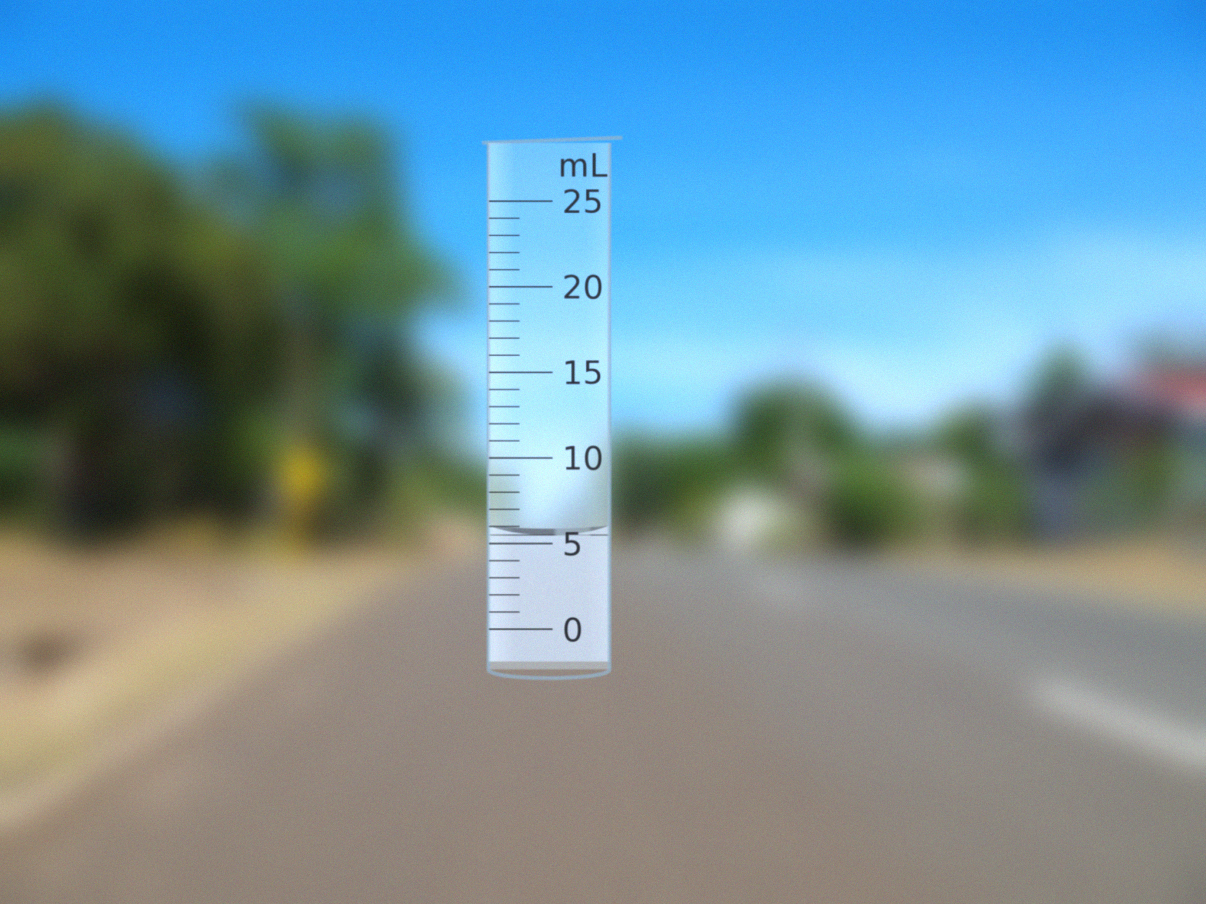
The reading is 5.5mL
